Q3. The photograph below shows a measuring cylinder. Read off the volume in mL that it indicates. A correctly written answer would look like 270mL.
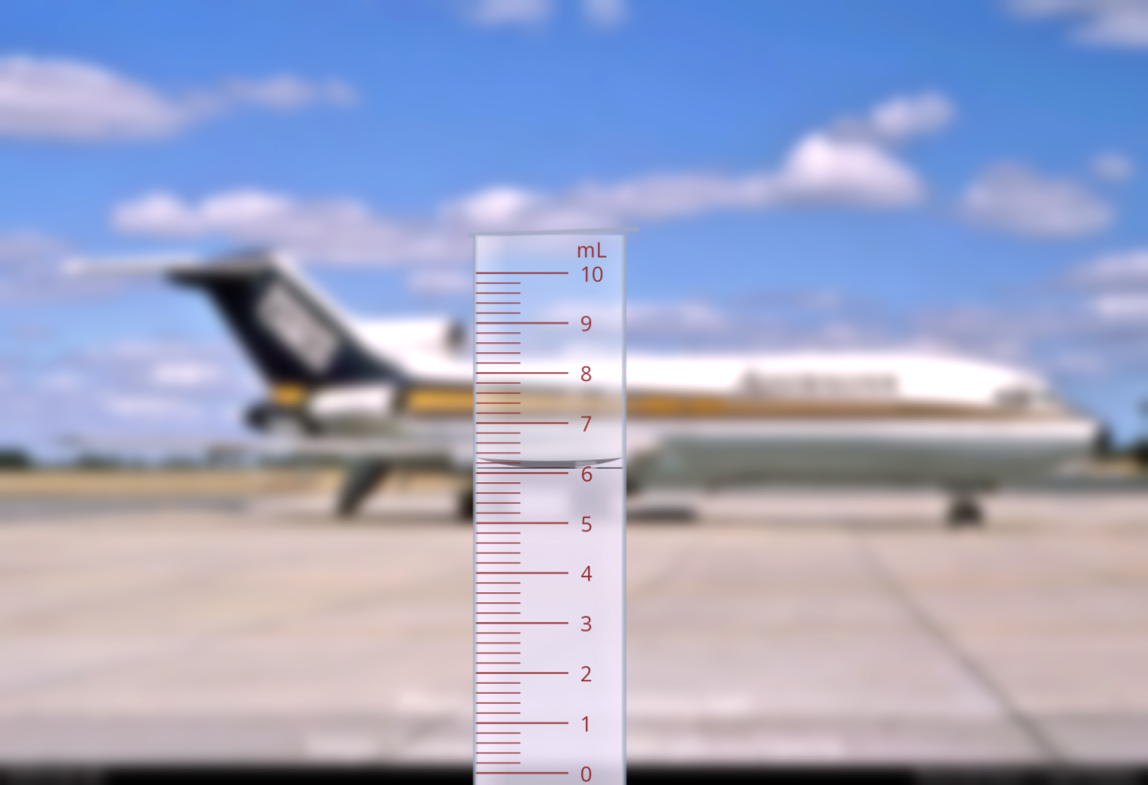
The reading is 6.1mL
